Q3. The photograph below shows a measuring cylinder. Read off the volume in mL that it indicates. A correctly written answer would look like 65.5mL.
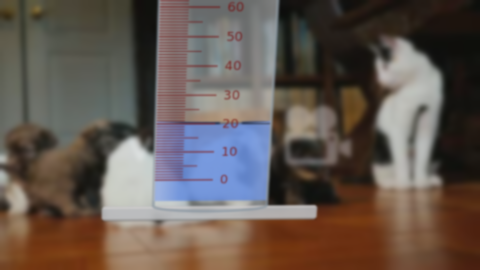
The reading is 20mL
